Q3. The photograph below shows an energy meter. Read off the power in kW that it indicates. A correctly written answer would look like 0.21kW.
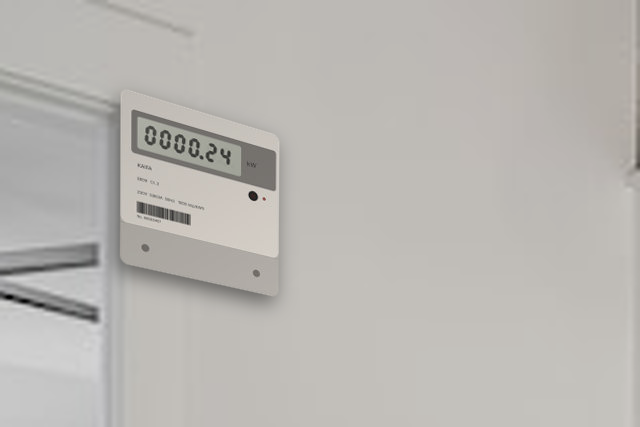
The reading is 0.24kW
